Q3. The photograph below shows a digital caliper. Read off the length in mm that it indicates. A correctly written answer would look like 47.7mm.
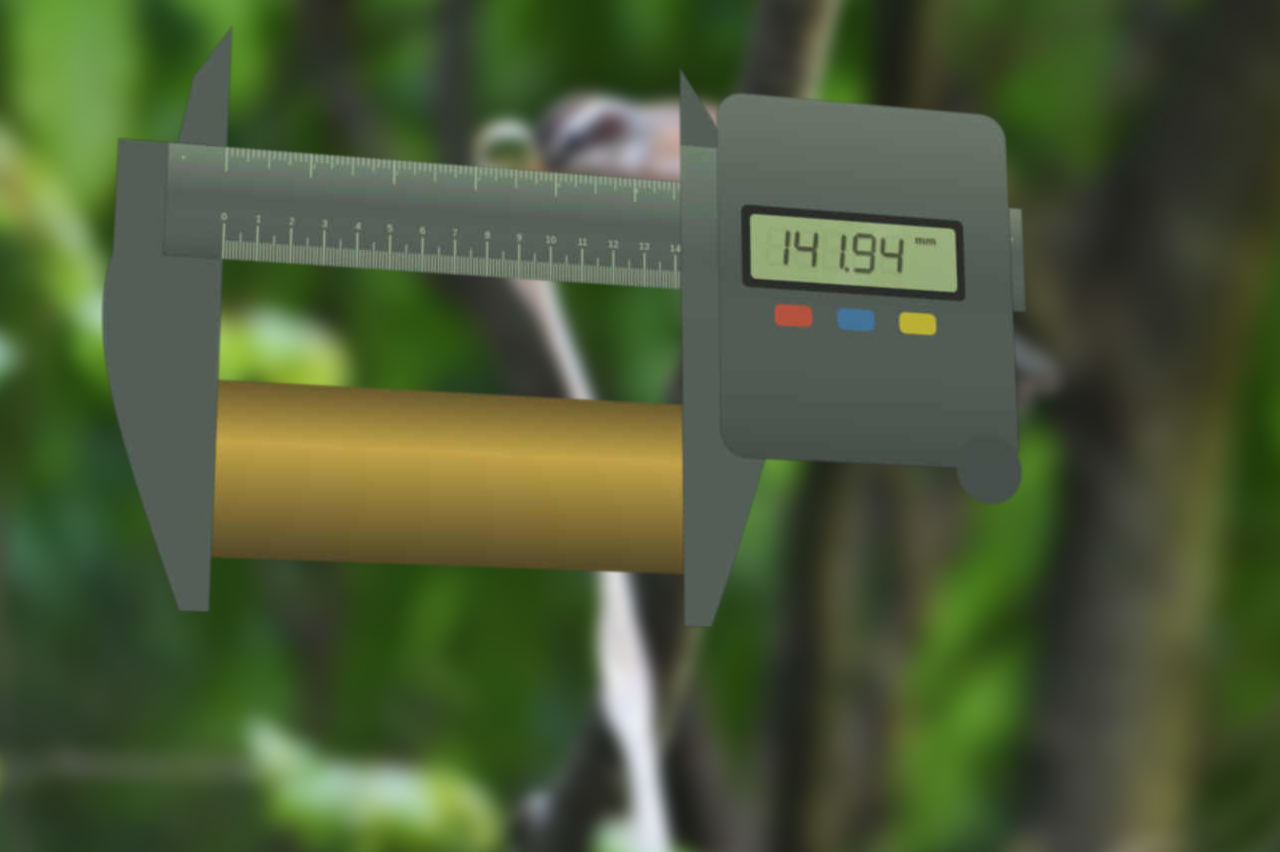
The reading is 141.94mm
